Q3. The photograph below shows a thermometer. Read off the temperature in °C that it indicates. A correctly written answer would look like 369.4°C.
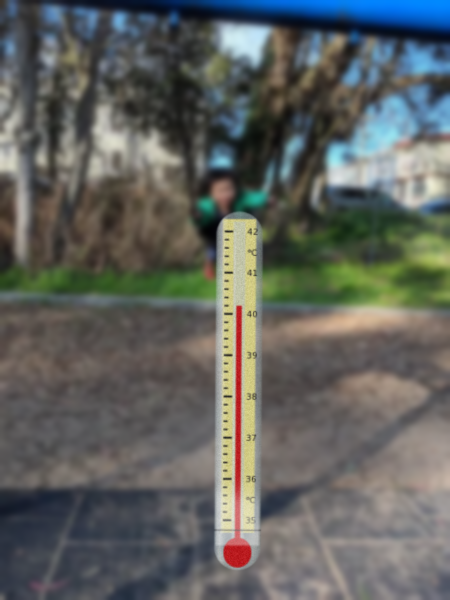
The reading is 40.2°C
